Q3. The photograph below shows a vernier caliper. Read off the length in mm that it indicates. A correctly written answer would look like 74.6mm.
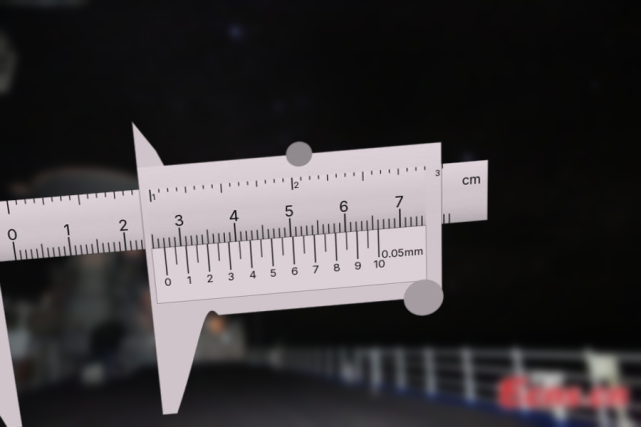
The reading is 27.0mm
